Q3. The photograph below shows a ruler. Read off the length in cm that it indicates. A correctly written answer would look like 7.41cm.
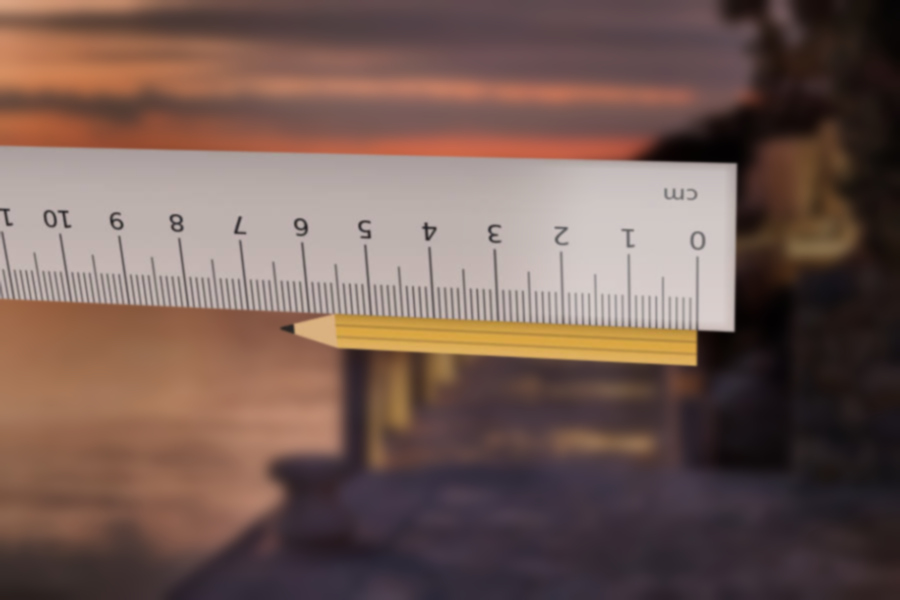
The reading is 6.5cm
